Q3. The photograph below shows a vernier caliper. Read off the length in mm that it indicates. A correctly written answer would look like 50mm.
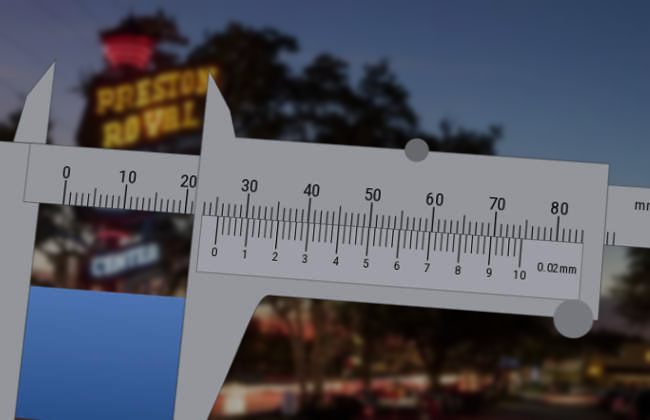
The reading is 25.4mm
